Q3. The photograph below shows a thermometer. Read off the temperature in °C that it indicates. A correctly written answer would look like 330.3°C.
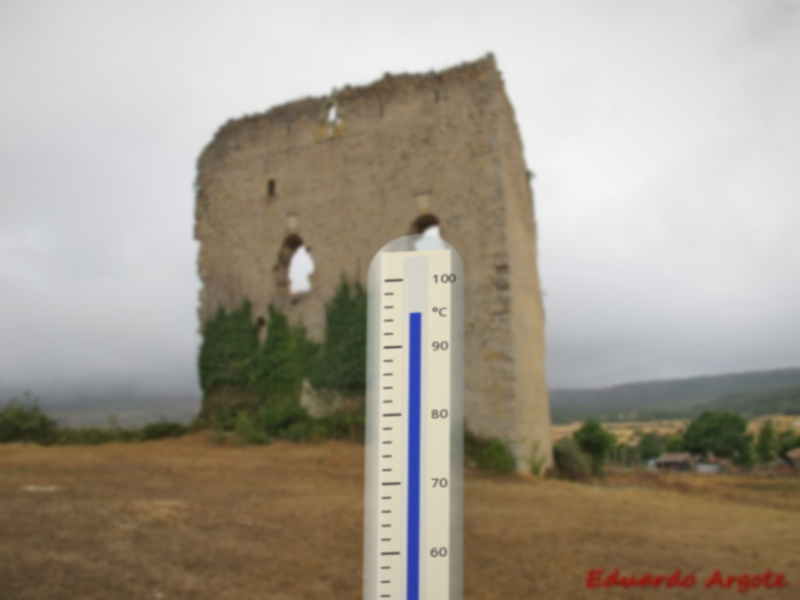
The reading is 95°C
